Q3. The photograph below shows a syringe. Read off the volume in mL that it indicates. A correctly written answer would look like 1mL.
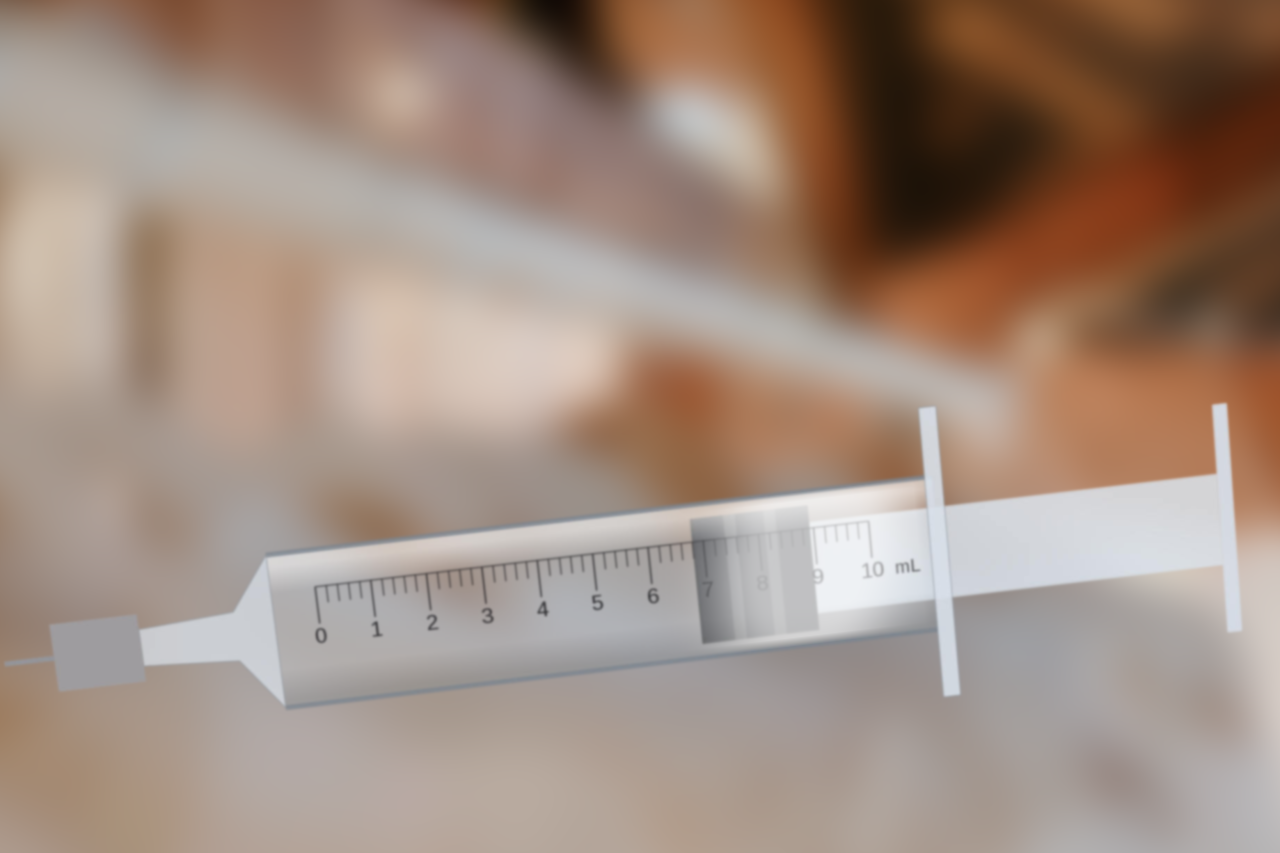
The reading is 6.8mL
